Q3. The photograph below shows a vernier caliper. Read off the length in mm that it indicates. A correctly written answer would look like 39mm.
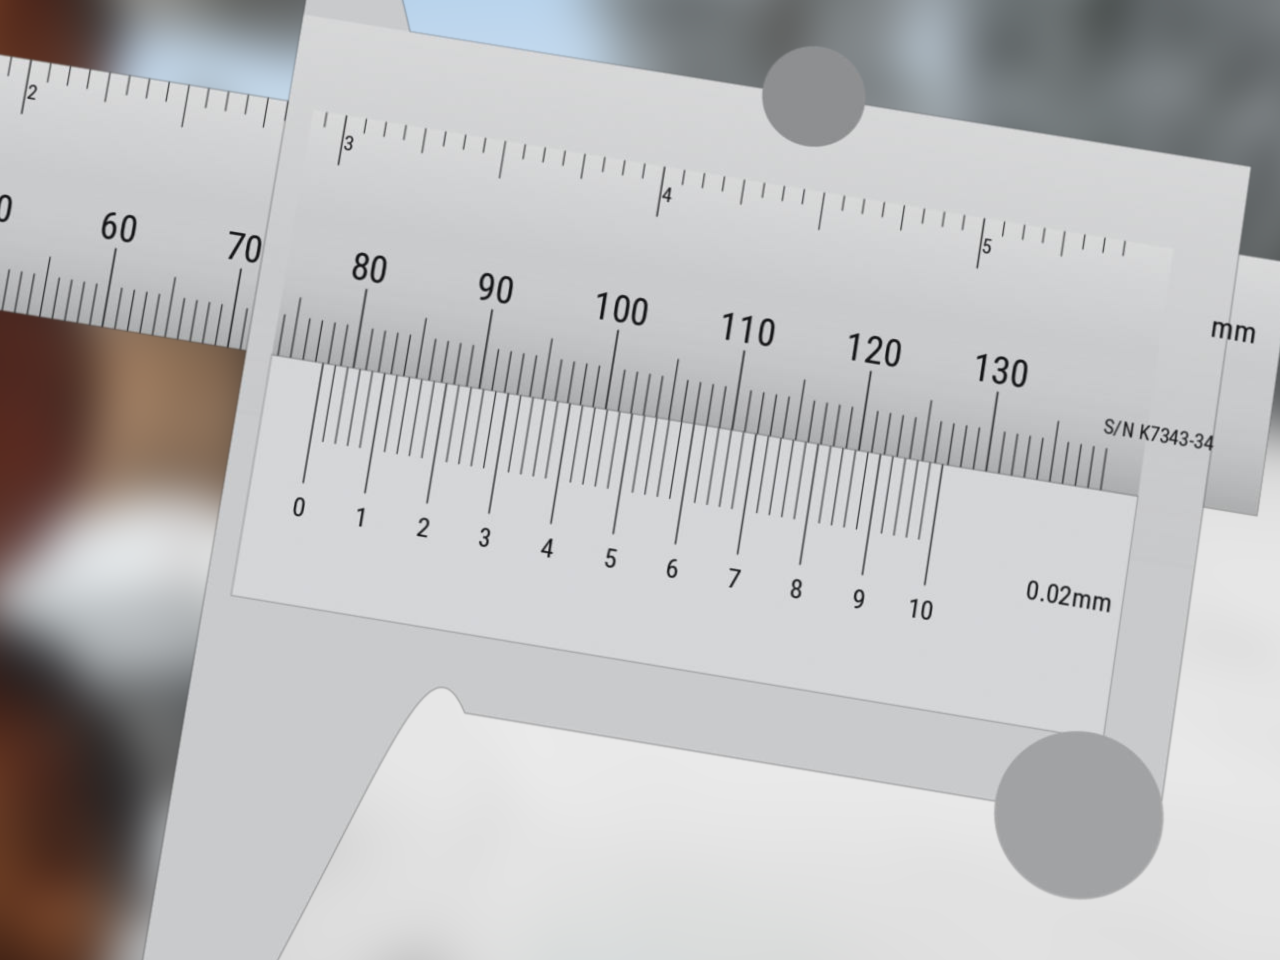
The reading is 77.6mm
